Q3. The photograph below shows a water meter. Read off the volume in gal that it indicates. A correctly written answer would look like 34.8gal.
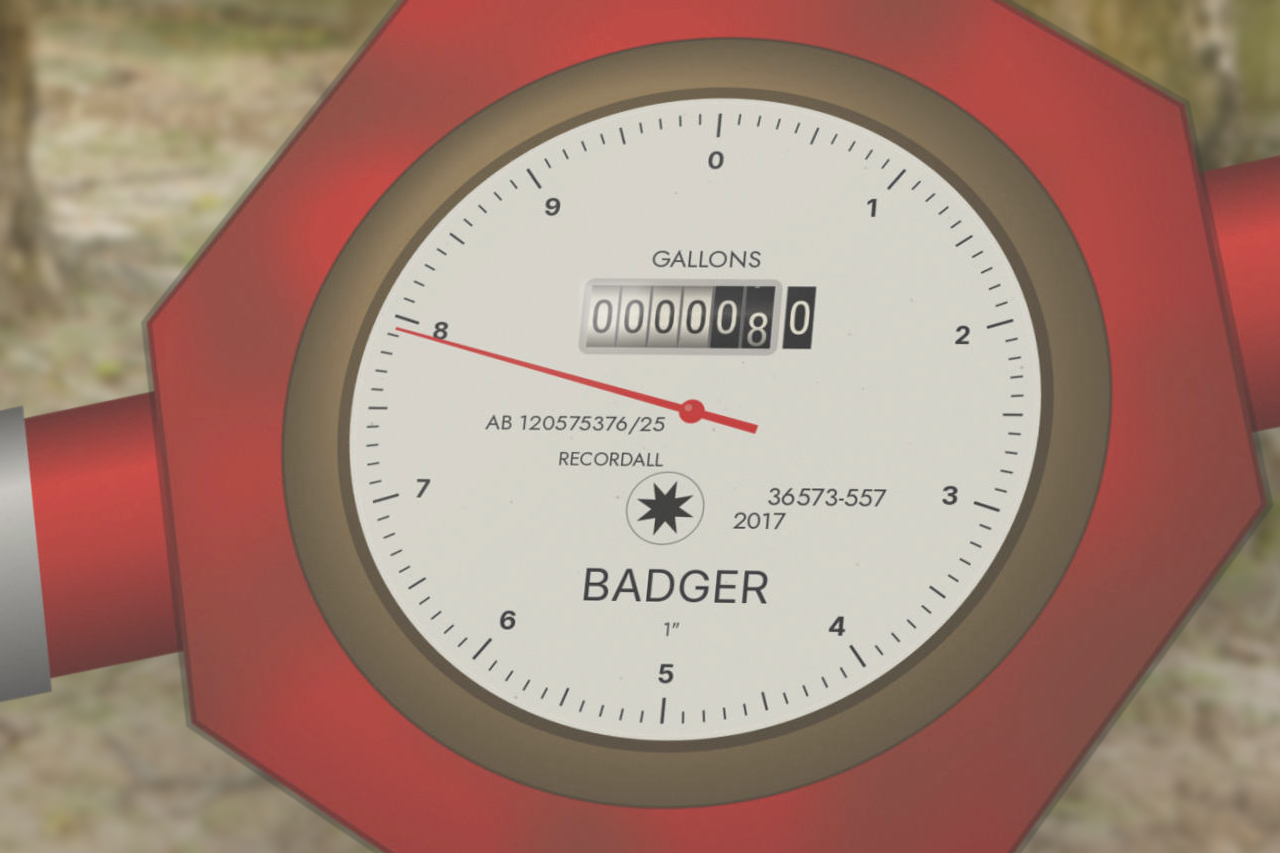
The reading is 77.9gal
